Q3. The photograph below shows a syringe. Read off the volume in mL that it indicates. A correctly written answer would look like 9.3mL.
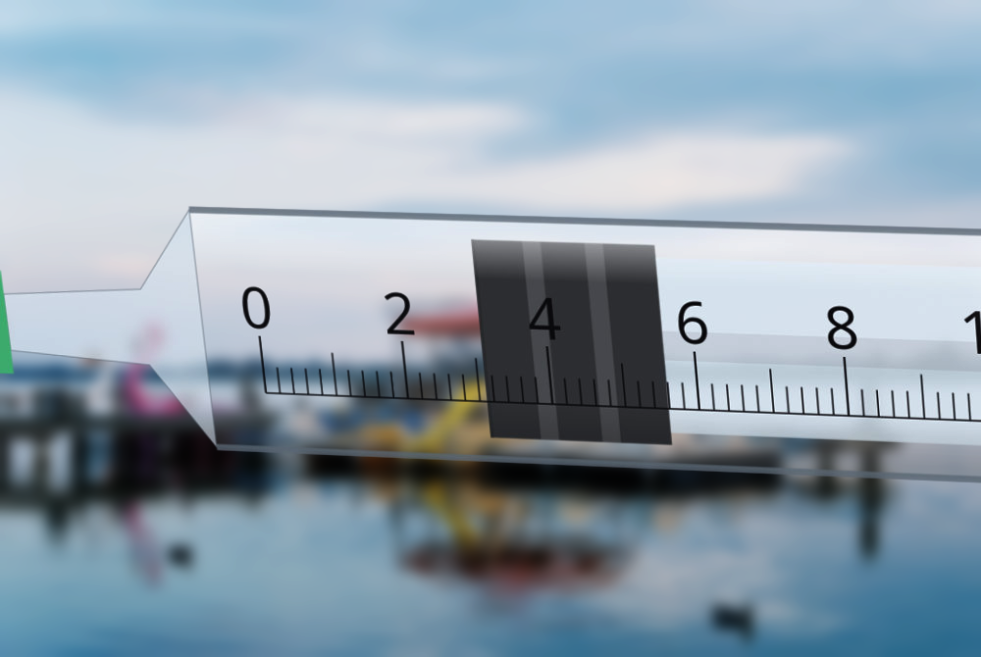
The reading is 3.1mL
